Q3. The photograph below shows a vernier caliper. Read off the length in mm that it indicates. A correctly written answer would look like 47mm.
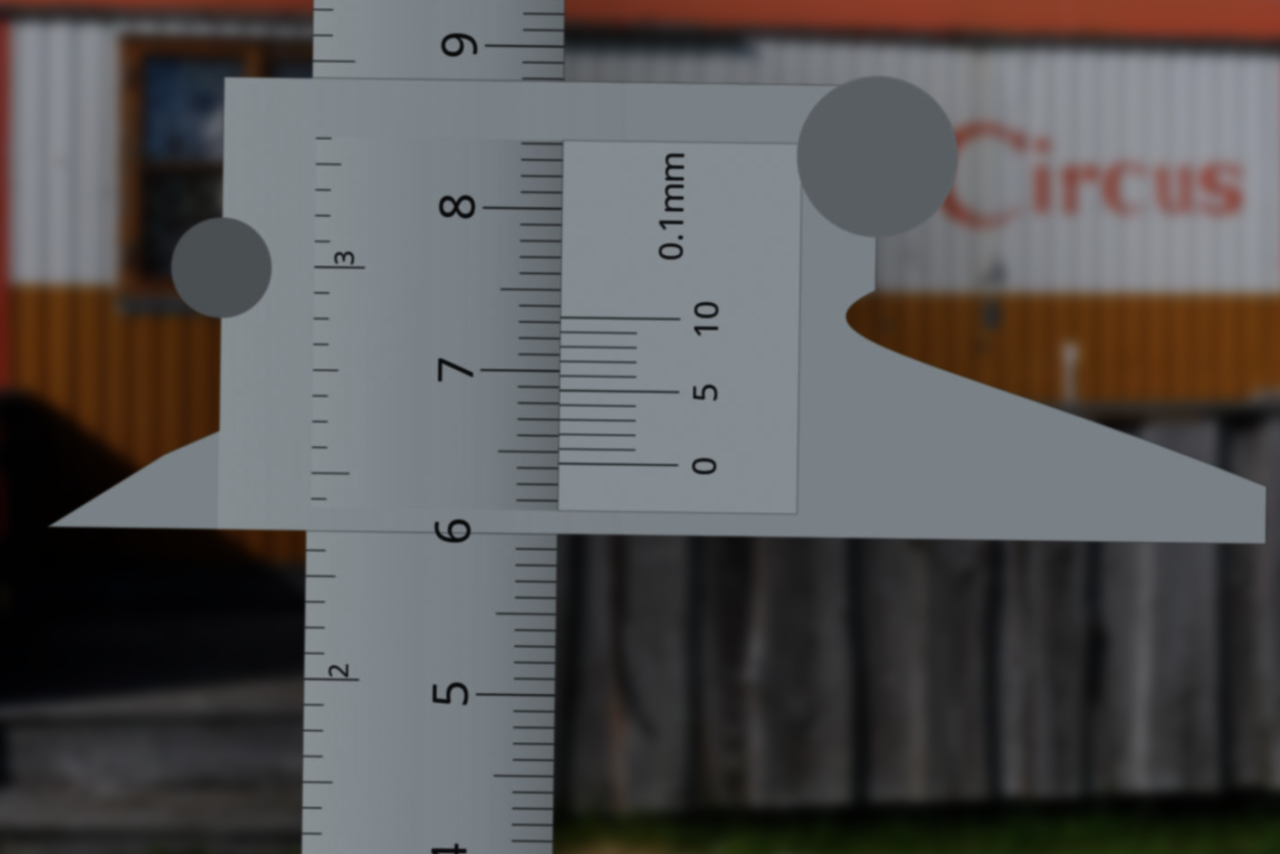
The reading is 64.3mm
